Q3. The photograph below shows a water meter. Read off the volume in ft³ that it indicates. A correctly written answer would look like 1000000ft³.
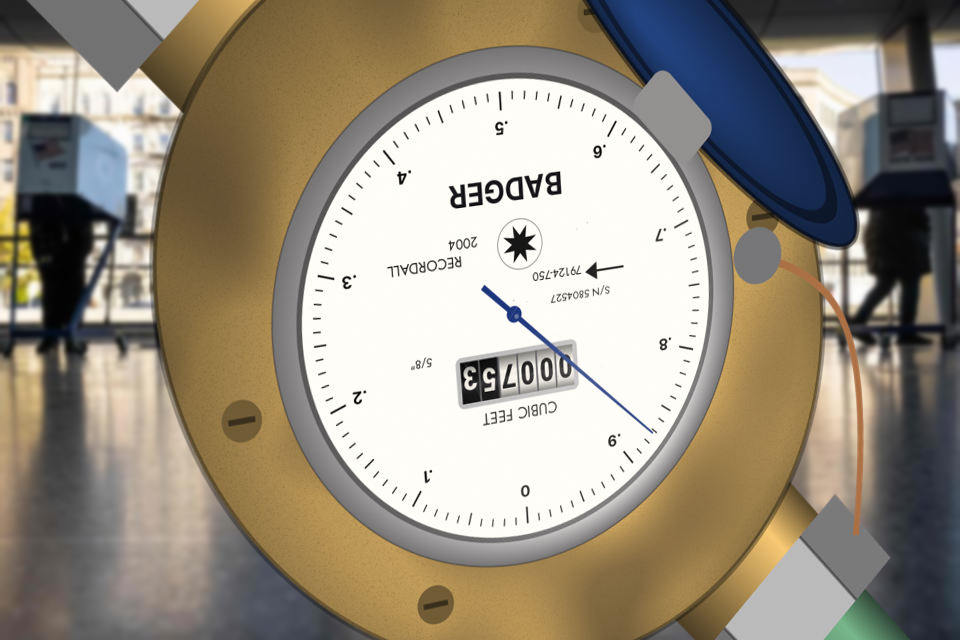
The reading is 752.87ft³
